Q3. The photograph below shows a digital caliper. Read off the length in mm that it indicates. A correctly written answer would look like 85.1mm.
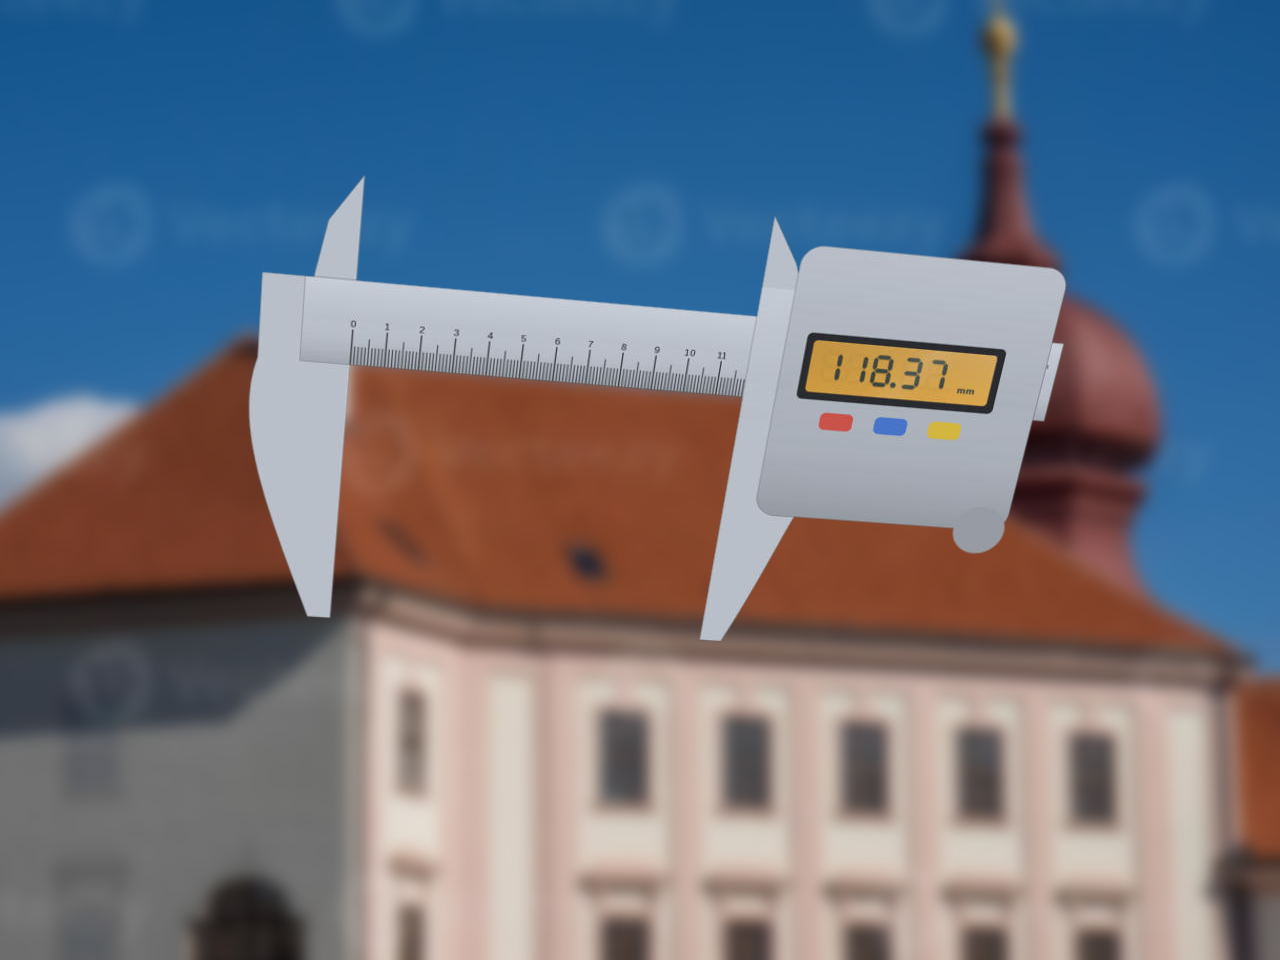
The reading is 118.37mm
